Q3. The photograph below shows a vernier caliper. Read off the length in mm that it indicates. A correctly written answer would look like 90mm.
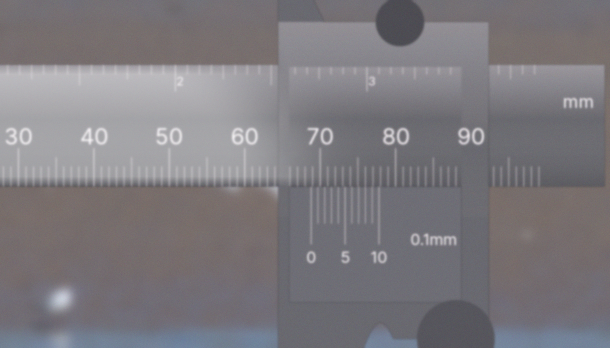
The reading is 68.8mm
